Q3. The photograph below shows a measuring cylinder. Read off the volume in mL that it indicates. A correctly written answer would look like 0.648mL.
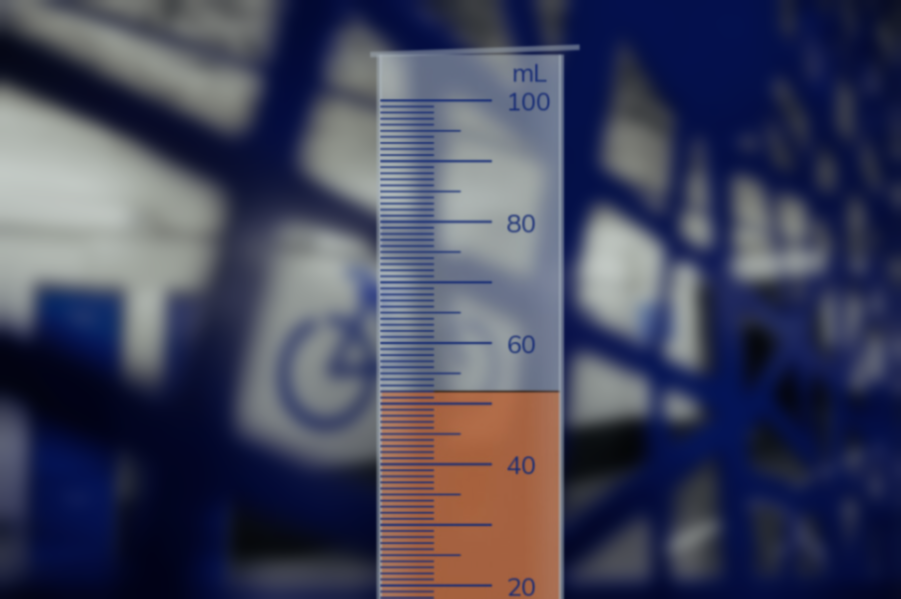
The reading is 52mL
